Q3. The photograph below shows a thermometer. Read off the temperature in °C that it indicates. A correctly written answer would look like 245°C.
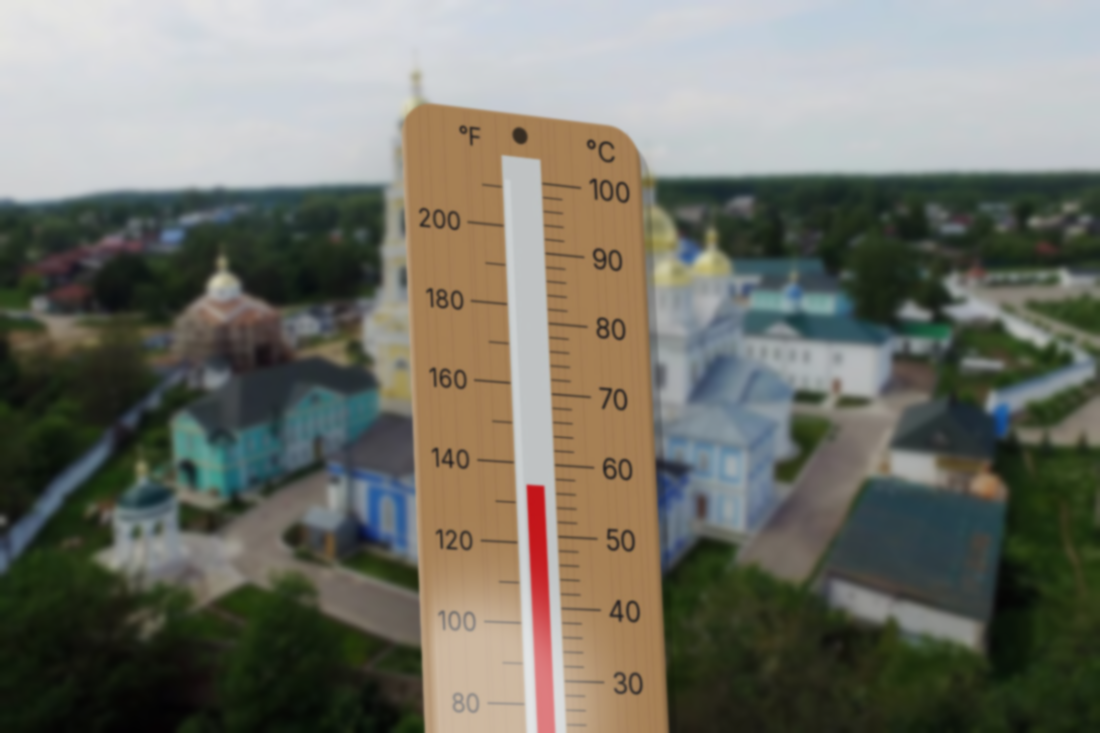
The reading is 57°C
